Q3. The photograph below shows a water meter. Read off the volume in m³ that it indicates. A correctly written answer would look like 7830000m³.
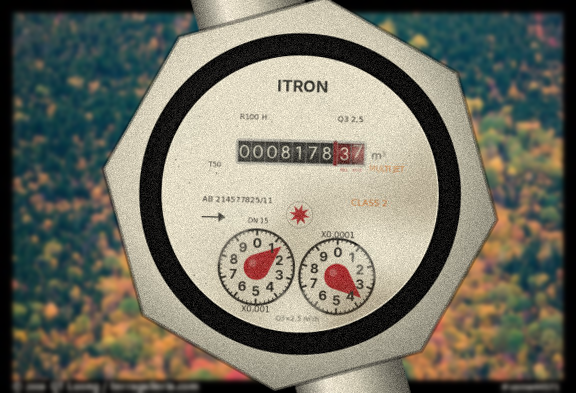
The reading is 8178.3713m³
